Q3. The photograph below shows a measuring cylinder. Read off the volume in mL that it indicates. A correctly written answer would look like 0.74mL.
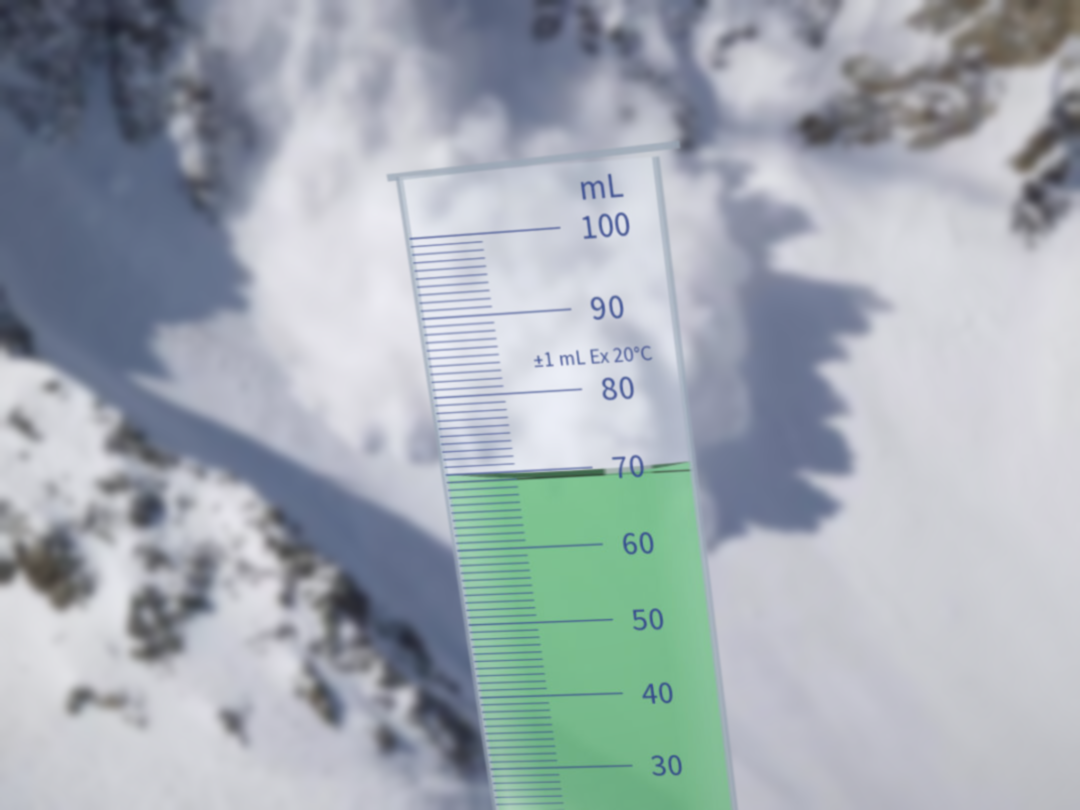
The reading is 69mL
